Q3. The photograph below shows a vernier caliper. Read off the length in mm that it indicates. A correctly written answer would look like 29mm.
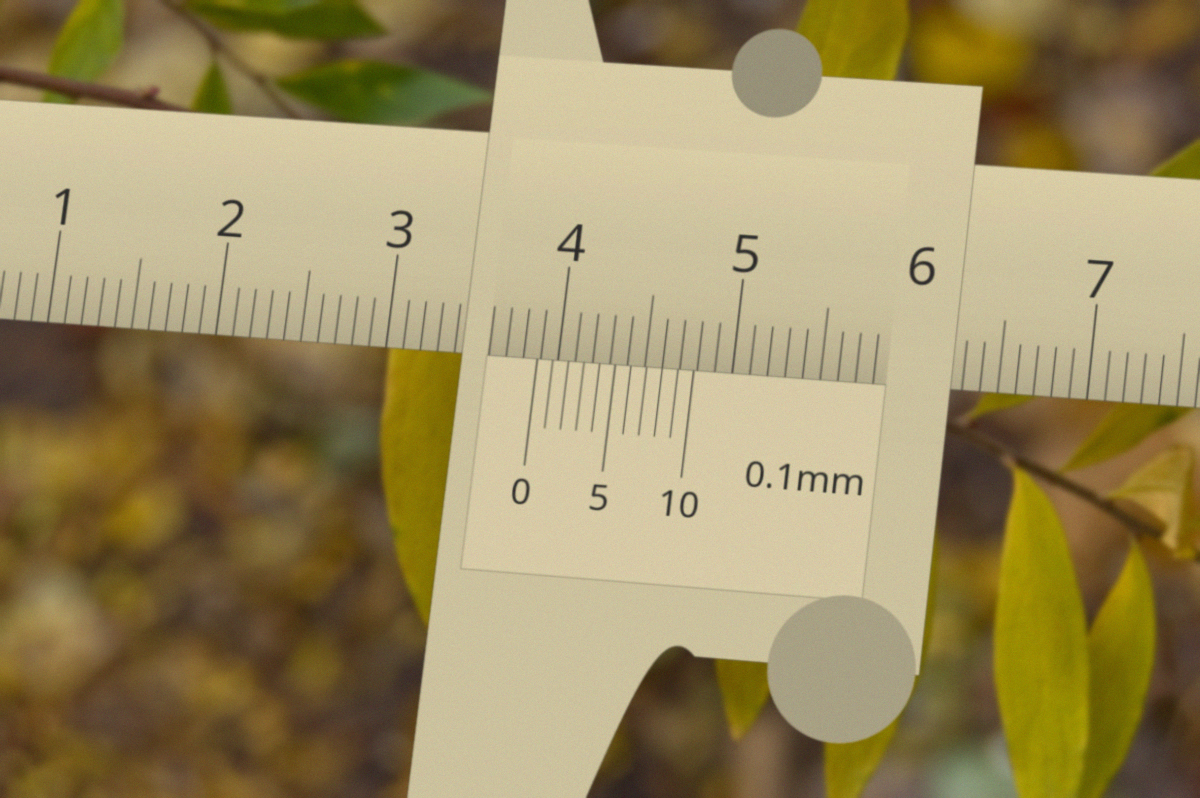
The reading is 38.8mm
